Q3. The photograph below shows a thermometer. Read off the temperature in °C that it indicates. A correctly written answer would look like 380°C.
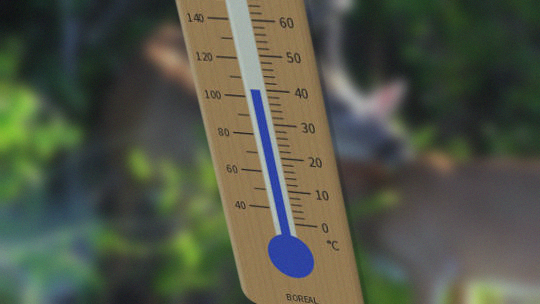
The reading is 40°C
